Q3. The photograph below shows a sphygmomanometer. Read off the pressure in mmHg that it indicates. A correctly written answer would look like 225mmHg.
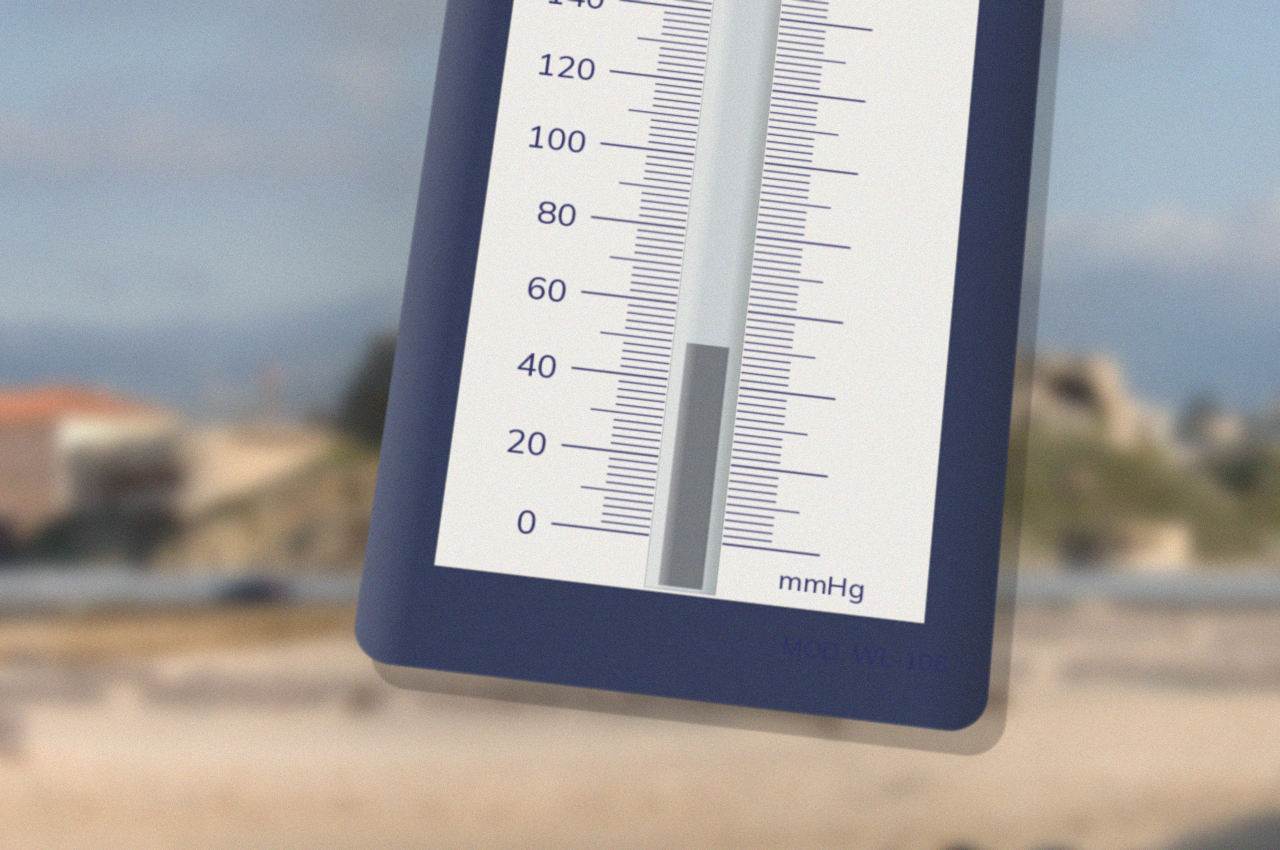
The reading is 50mmHg
